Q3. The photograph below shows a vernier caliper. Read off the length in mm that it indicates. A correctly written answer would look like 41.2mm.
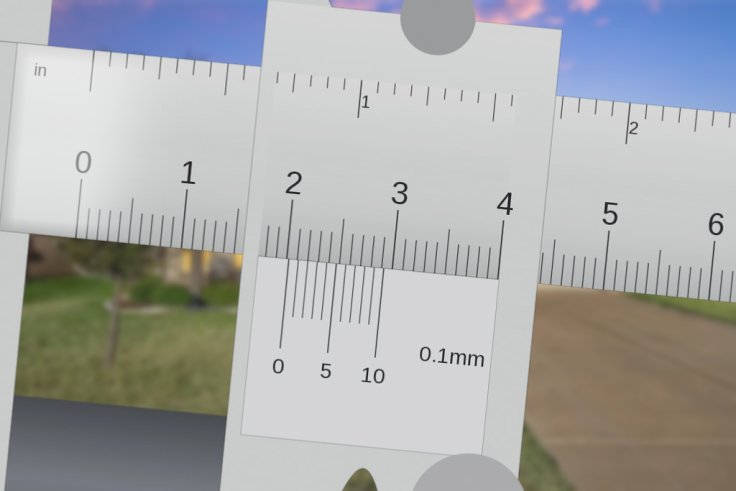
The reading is 20.2mm
